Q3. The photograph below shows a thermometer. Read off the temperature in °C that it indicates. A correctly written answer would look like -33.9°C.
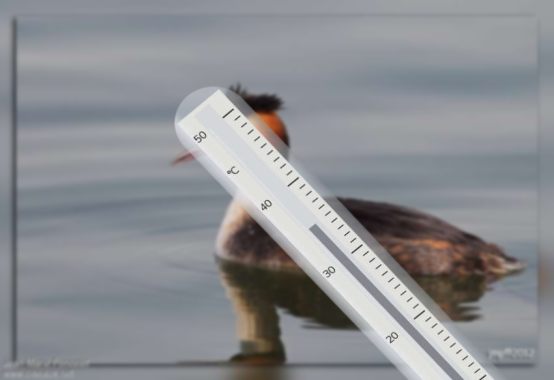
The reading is 35°C
